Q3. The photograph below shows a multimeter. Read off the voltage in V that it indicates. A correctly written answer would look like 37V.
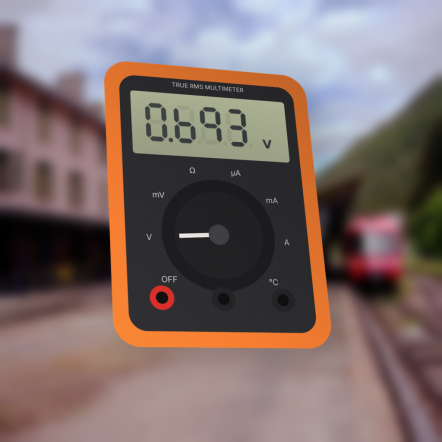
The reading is 0.693V
